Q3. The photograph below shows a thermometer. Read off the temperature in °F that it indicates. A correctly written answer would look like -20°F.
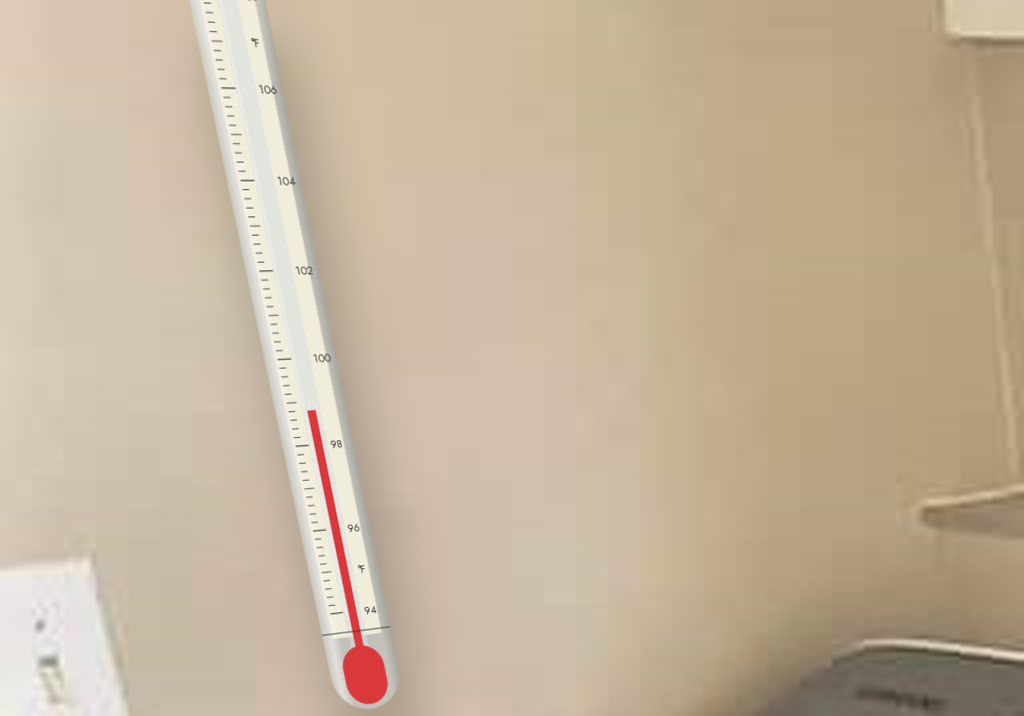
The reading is 98.8°F
